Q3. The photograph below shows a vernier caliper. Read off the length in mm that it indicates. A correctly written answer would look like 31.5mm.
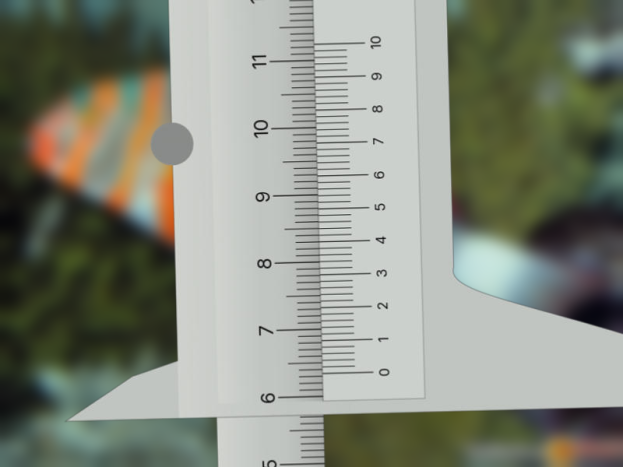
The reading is 63.4mm
